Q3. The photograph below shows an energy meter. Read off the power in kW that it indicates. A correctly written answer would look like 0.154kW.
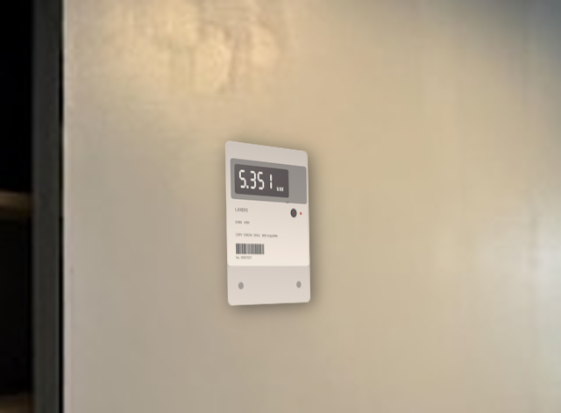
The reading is 5.351kW
